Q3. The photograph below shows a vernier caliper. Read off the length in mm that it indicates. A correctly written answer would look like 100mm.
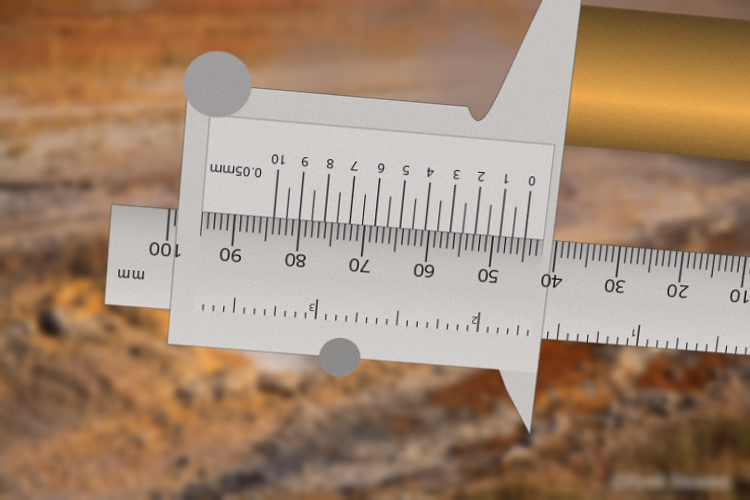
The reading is 45.0mm
